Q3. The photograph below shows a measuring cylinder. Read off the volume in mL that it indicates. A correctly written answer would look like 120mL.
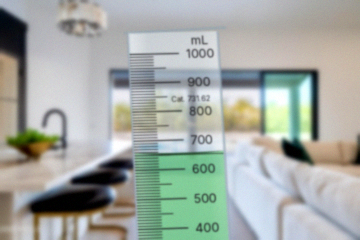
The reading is 650mL
